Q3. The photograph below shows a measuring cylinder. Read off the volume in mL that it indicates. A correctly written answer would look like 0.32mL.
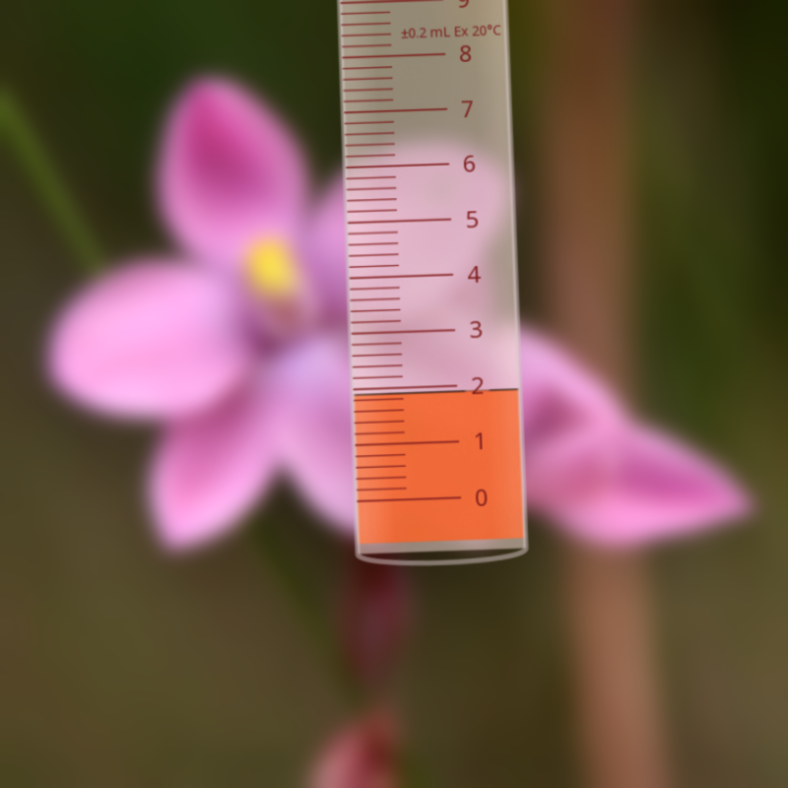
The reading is 1.9mL
